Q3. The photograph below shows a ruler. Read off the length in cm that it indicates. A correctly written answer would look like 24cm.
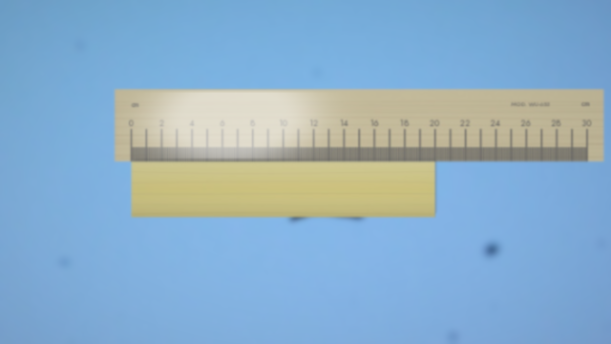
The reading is 20cm
